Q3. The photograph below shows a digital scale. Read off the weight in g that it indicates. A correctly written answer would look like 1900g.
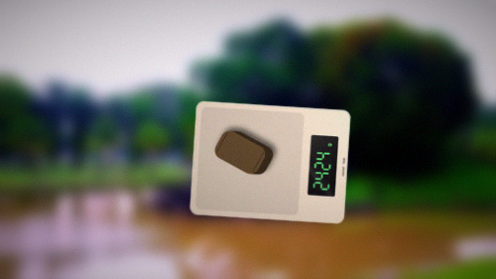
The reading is 2424g
